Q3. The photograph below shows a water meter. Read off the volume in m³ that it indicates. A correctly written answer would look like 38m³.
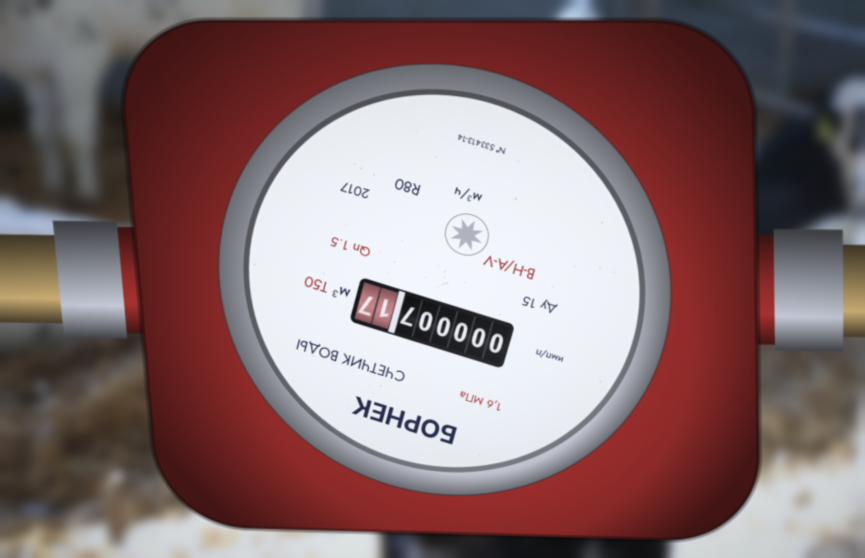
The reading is 7.17m³
